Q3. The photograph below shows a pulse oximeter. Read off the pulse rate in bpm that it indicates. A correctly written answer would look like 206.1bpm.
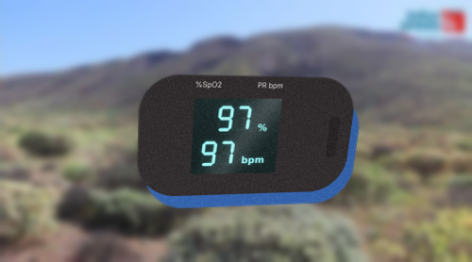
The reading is 97bpm
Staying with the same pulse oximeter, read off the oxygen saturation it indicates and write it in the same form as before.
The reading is 97%
